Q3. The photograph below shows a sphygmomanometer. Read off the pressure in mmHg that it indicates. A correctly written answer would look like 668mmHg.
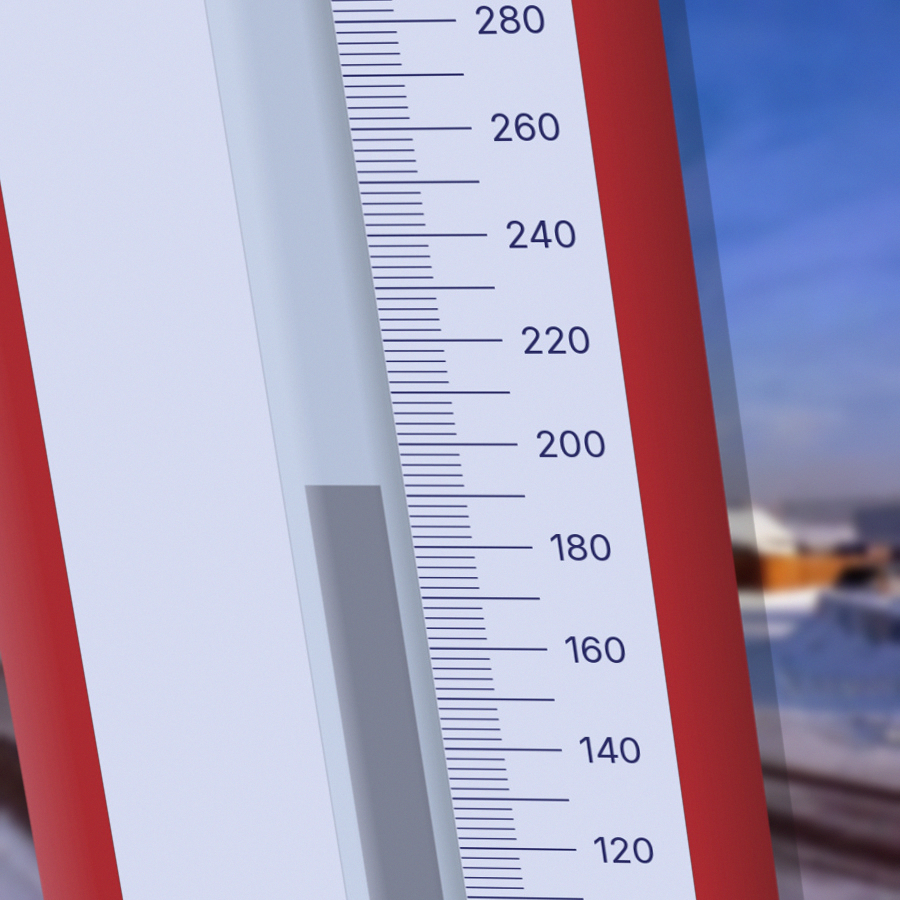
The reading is 192mmHg
